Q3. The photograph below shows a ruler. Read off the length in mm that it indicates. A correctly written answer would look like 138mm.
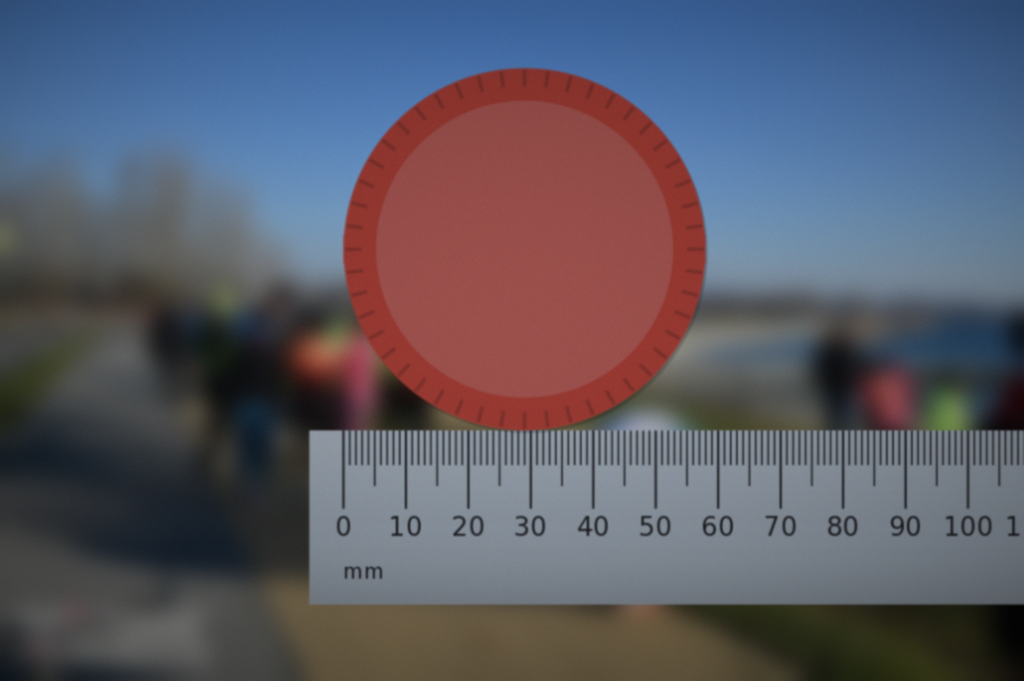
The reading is 58mm
